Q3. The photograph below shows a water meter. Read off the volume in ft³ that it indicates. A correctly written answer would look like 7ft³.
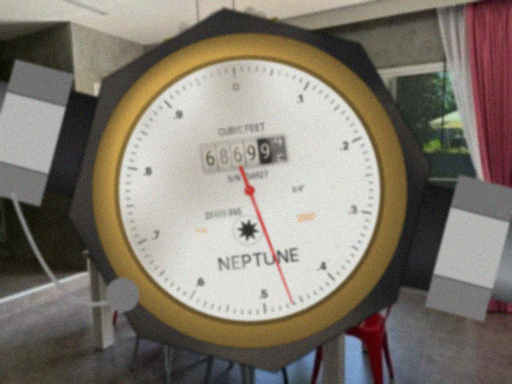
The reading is 686994.46ft³
